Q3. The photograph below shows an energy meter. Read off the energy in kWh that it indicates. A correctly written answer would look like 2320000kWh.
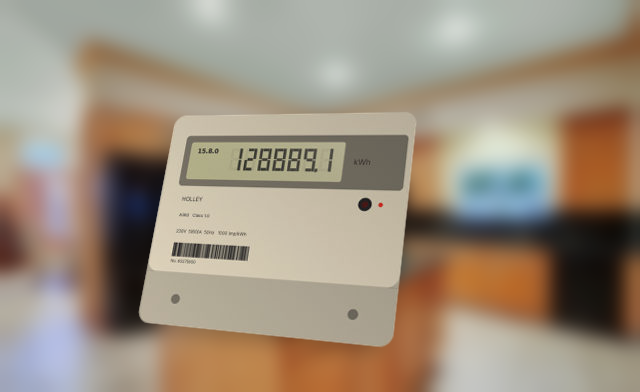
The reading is 128889.1kWh
